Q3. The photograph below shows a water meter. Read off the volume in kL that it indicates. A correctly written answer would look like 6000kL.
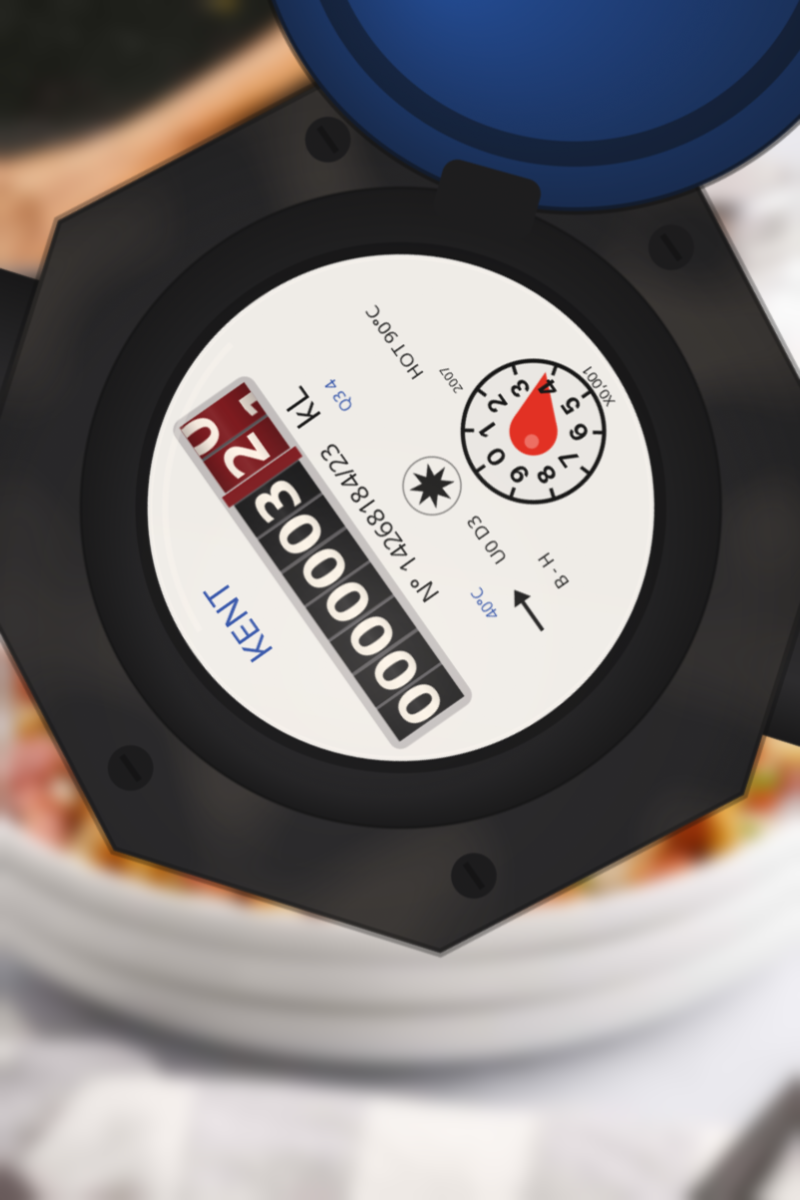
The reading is 3.203kL
